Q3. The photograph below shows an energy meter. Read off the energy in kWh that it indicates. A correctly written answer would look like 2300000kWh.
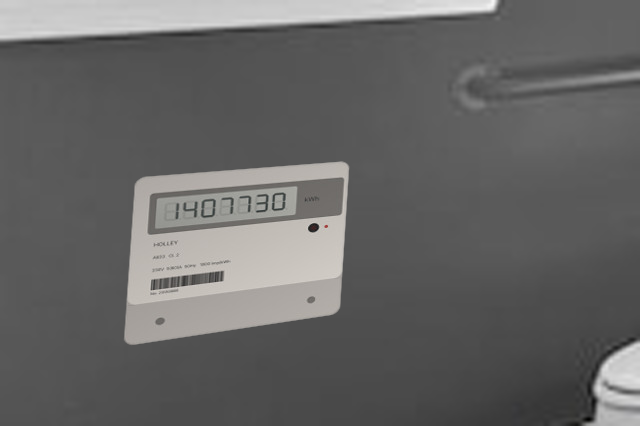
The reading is 1407730kWh
